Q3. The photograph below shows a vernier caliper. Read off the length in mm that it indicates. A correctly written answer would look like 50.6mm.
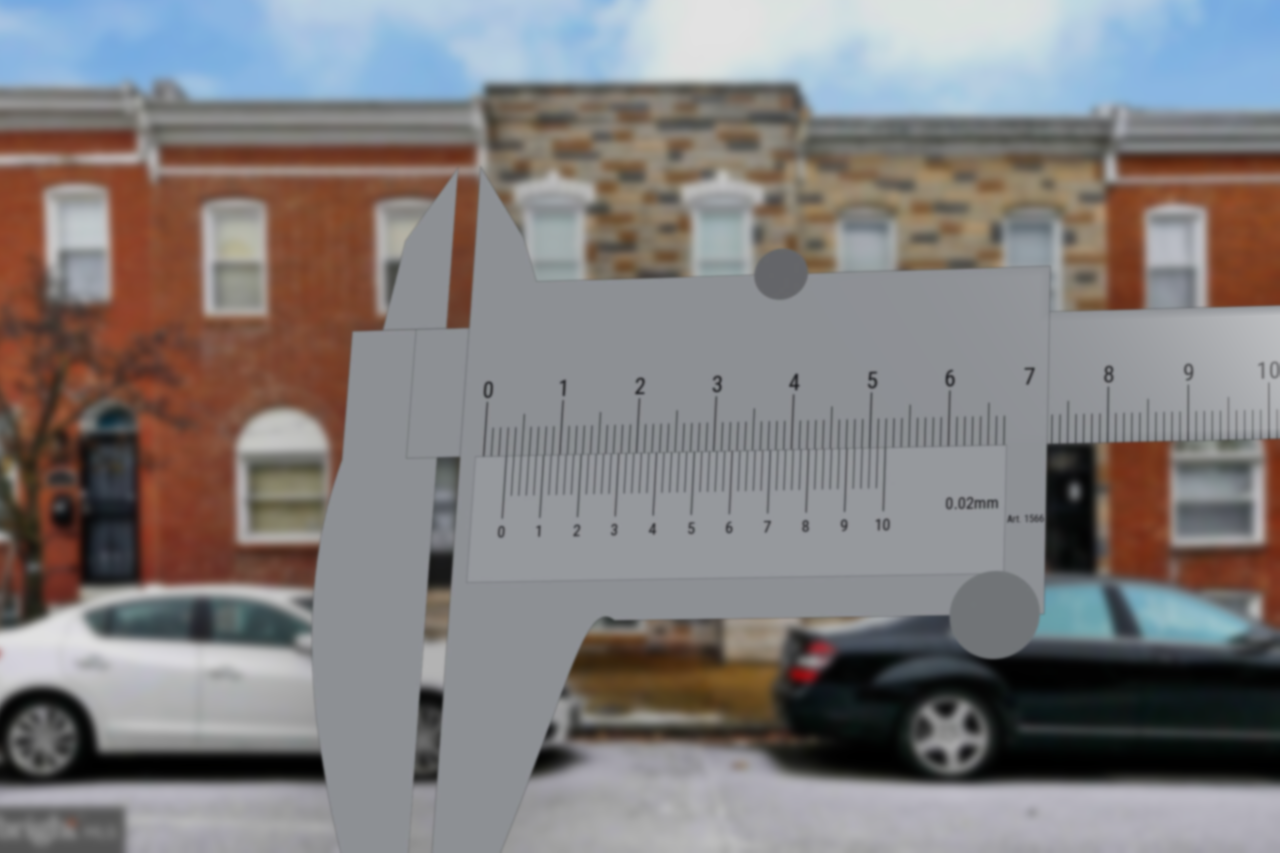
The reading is 3.0mm
